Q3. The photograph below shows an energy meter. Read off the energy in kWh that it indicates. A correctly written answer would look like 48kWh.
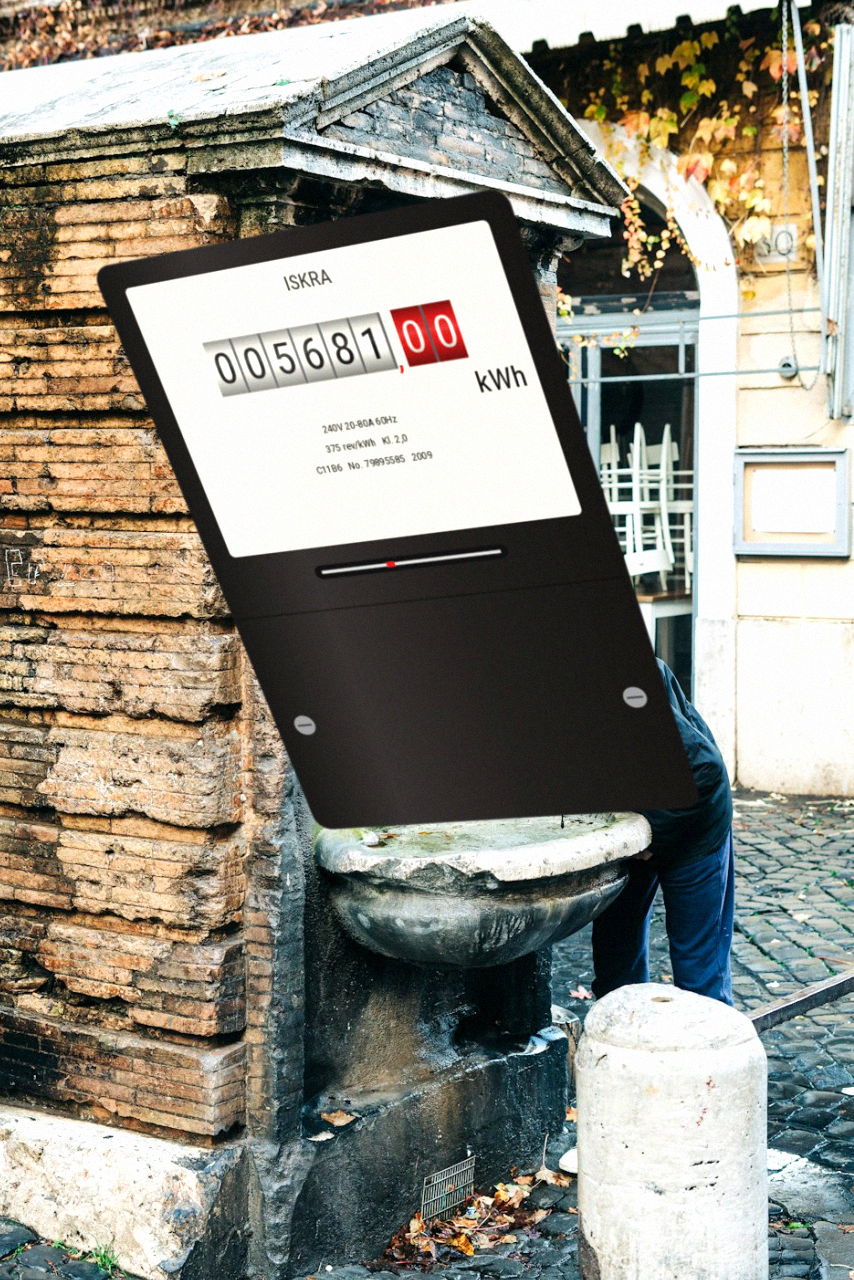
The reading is 5681.00kWh
